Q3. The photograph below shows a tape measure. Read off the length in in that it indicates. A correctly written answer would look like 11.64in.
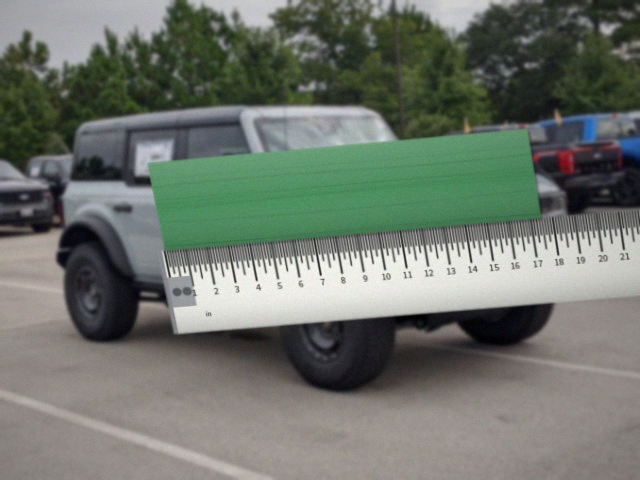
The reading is 17.5in
